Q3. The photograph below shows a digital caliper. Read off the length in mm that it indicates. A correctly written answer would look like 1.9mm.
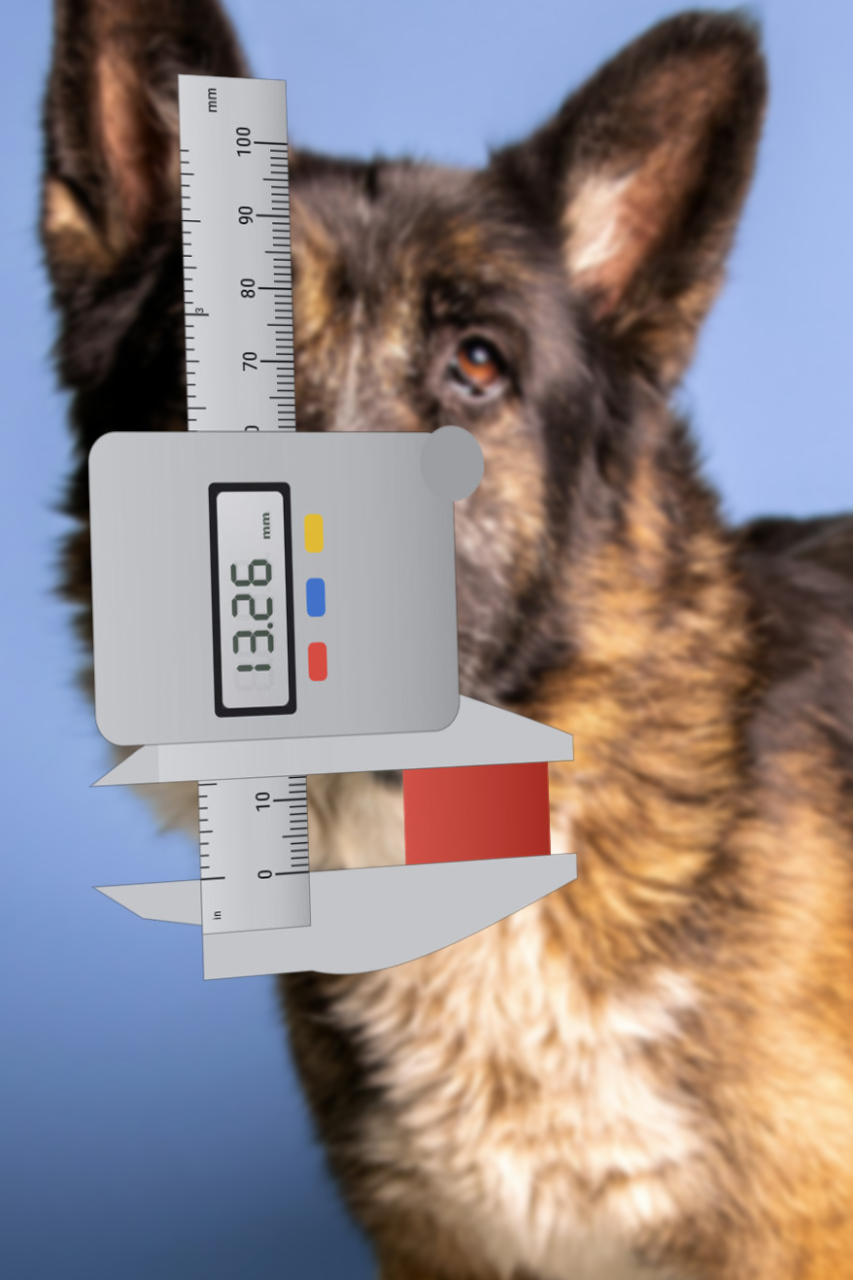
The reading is 13.26mm
